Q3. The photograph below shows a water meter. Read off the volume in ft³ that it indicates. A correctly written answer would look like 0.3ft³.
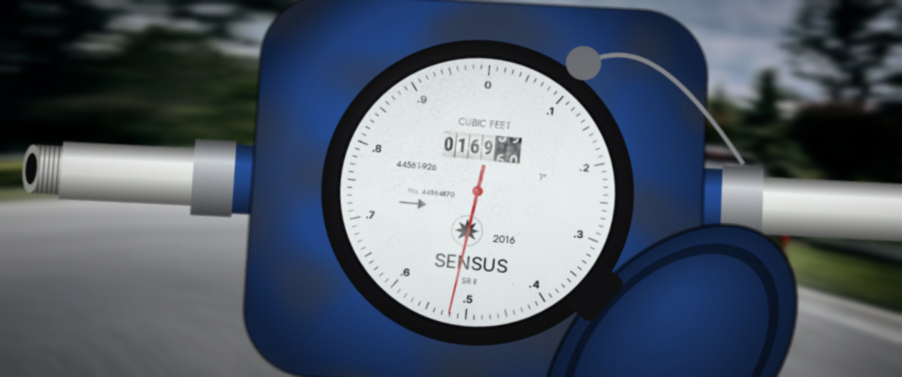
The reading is 16959.52ft³
